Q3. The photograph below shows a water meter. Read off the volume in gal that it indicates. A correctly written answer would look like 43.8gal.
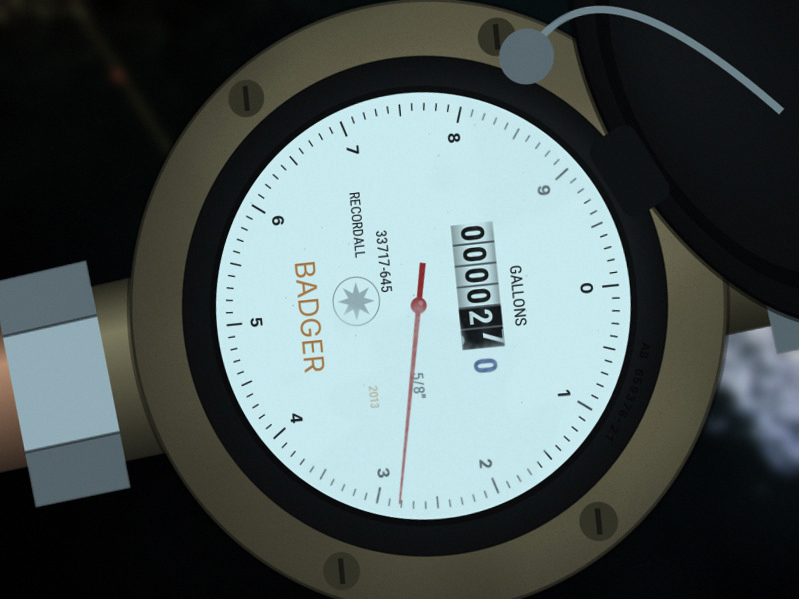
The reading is 272.8gal
